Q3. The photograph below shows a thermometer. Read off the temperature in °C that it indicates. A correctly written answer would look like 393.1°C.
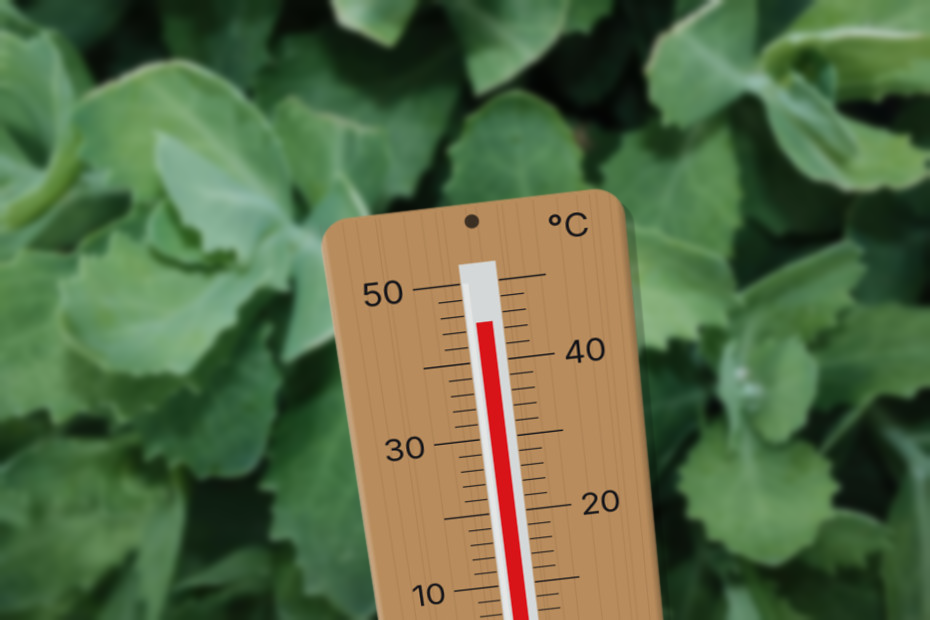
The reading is 45°C
